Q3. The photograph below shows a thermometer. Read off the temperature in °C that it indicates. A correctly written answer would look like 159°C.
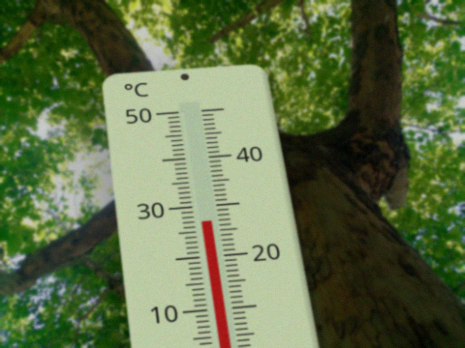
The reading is 27°C
